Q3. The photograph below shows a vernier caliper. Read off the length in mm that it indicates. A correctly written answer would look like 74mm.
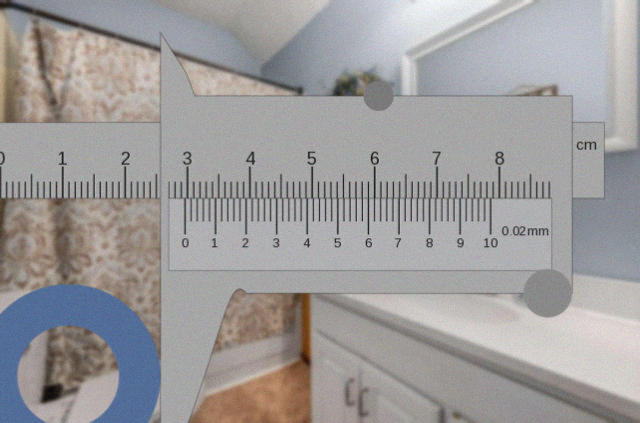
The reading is 29.6mm
